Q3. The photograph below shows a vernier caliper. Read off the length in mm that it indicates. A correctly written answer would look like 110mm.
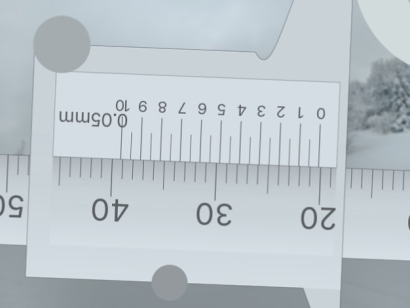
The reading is 20.2mm
